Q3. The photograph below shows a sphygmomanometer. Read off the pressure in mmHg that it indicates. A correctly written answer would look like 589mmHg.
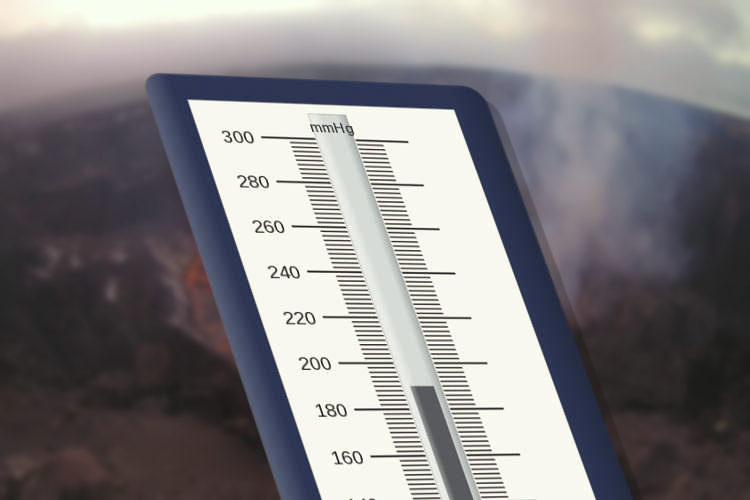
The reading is 190mmHg
